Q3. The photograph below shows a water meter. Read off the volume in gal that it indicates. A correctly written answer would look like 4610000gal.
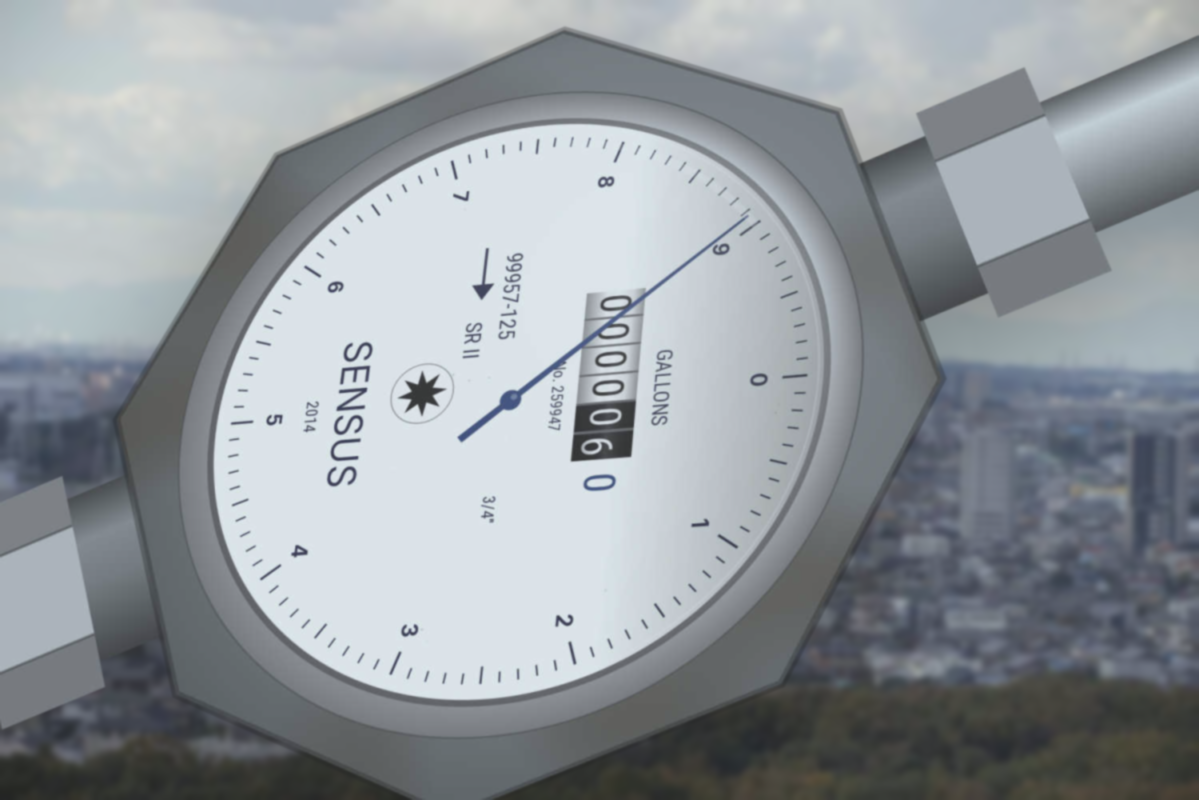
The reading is 58.9gal
